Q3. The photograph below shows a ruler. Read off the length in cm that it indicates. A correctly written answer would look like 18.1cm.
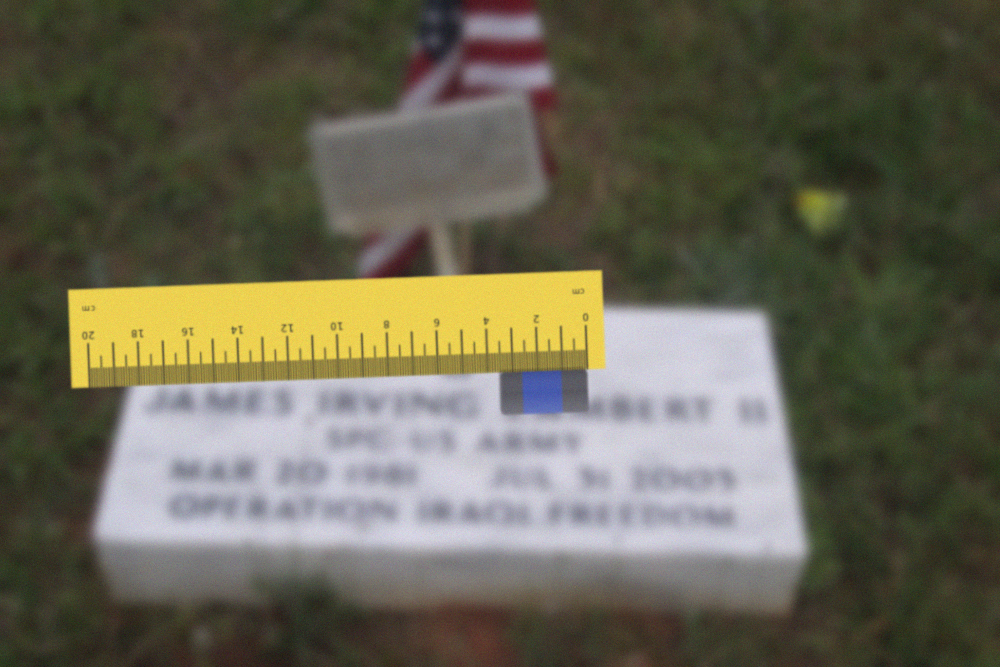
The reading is 3.5cm
